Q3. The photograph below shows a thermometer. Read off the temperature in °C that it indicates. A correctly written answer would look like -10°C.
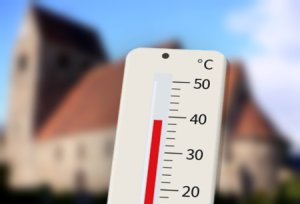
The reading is 39°C
